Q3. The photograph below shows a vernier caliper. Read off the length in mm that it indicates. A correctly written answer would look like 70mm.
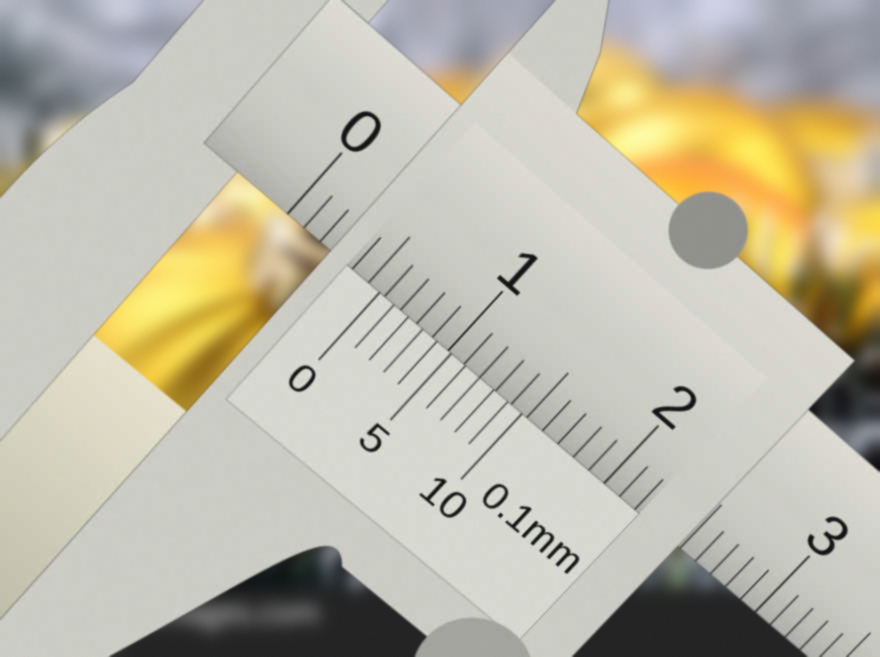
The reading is 5.7mm
